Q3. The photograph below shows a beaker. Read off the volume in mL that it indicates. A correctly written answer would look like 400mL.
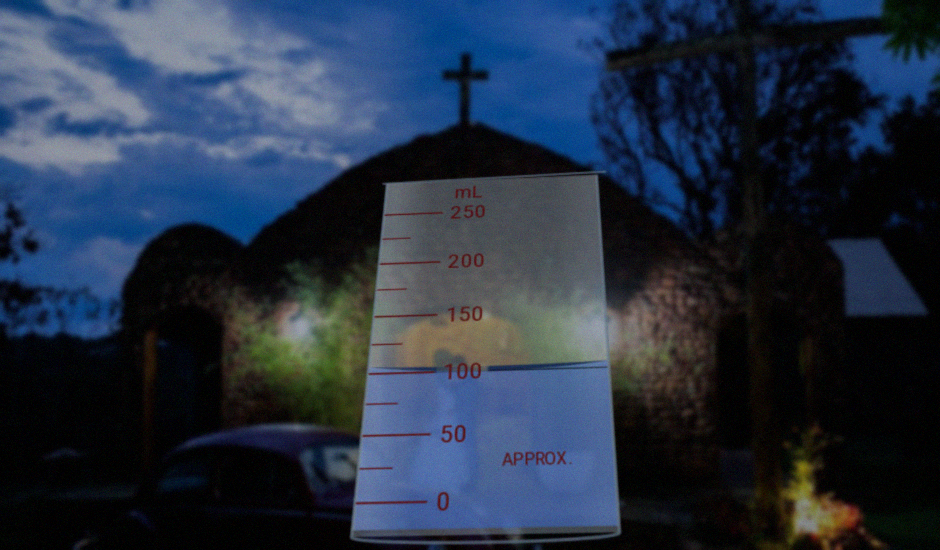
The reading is 100mL
